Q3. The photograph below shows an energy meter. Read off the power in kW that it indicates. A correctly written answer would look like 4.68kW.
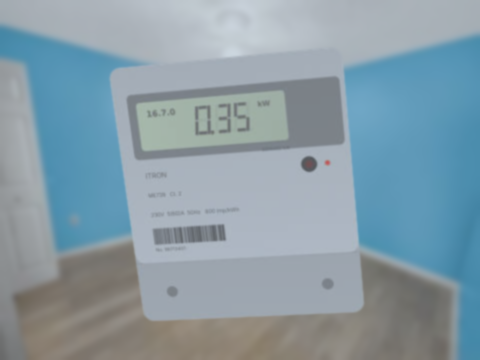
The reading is 0.35kW
